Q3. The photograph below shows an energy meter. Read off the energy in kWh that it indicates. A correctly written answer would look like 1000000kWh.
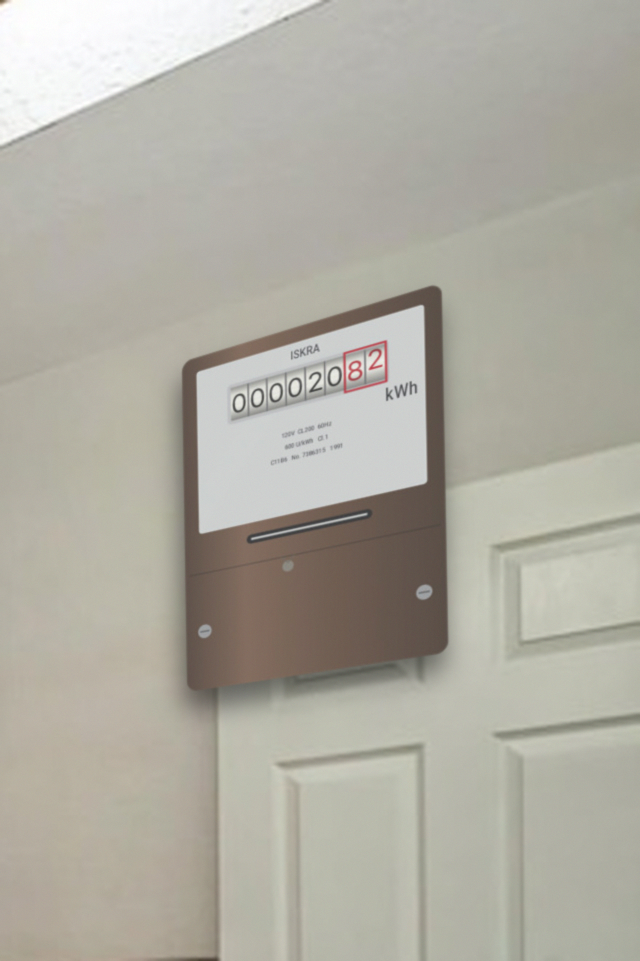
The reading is 20.82kWh
